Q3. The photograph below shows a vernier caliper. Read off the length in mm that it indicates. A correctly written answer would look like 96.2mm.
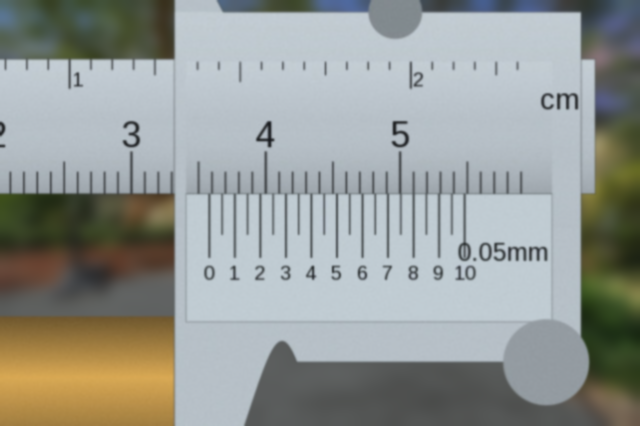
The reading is 35.8mm
